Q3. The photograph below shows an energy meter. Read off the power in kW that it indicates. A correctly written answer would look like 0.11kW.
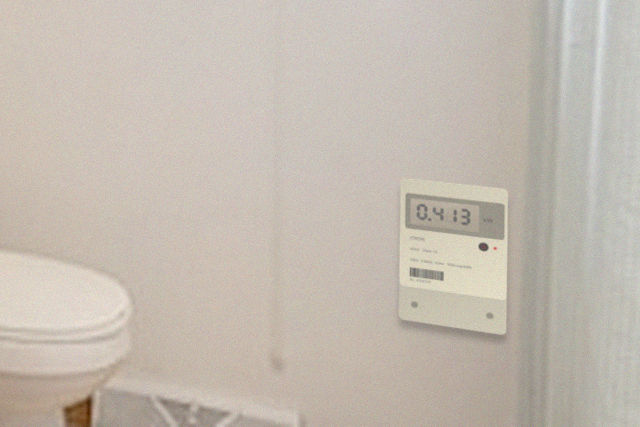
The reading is 0.413kW
